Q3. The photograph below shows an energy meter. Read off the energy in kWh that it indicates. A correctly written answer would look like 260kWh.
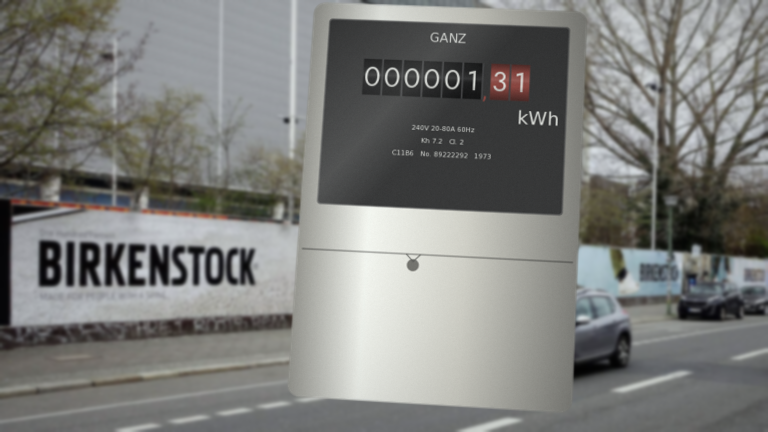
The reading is 1.31kWh
